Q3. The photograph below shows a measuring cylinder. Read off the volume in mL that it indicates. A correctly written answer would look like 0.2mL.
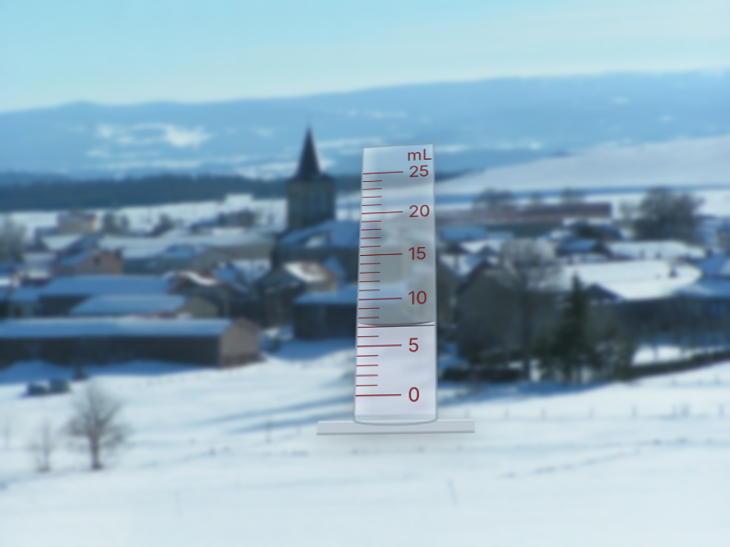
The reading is 7mL
